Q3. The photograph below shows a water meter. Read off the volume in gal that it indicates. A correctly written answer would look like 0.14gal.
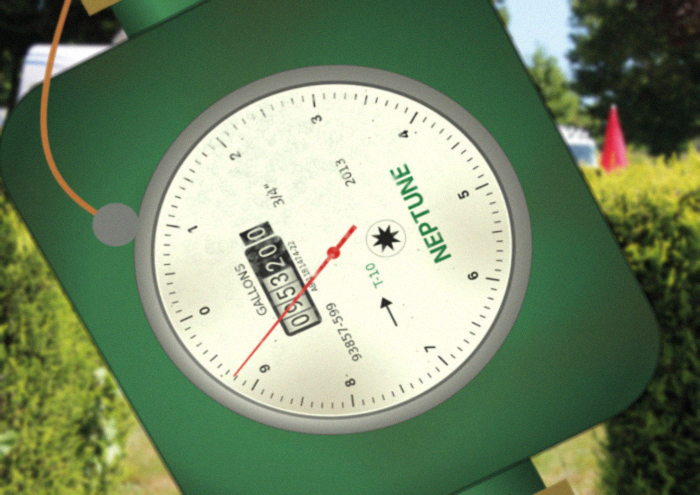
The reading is 953199.2gal
